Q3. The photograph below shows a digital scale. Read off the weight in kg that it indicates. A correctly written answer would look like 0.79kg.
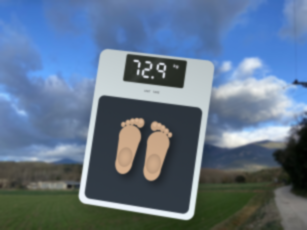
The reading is 72.9kg
